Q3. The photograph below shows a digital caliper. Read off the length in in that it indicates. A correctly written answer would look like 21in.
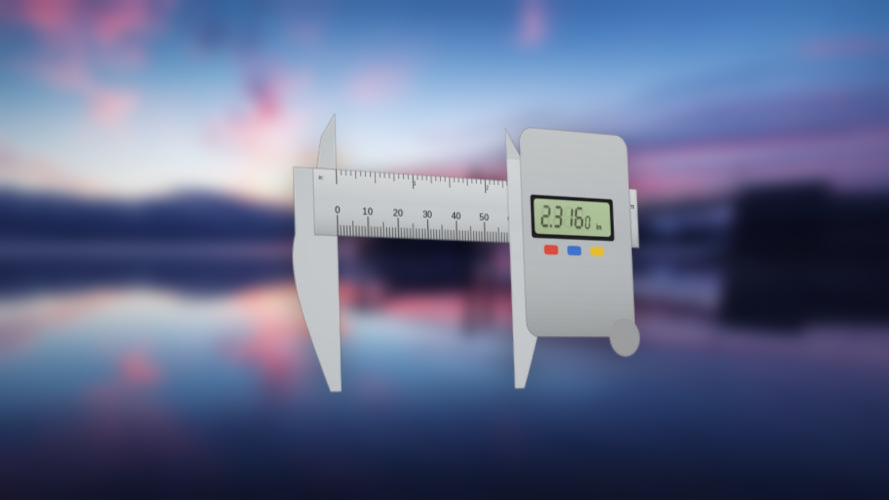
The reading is 2.3160in
